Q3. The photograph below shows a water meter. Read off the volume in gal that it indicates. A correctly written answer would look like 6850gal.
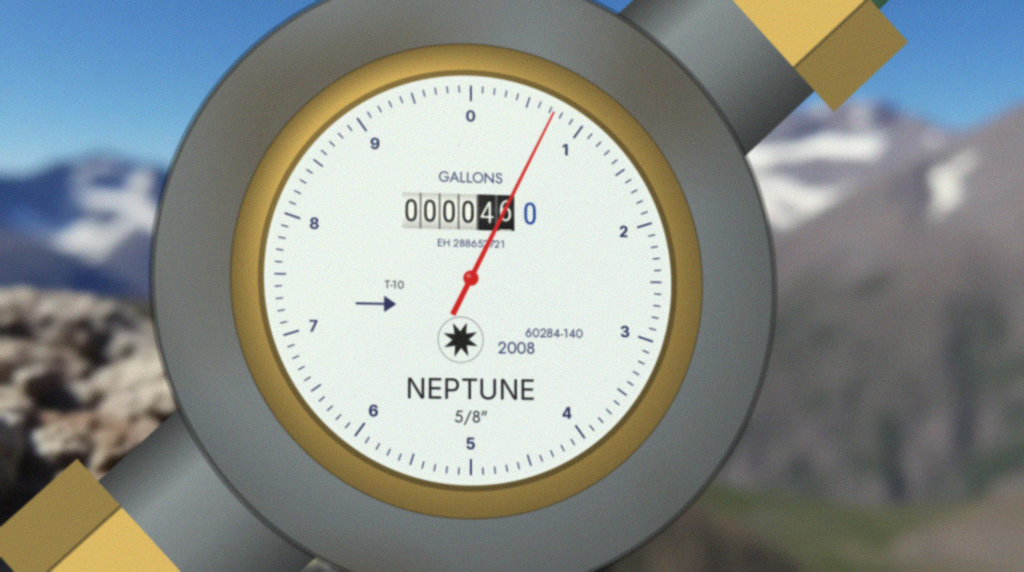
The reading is 460.7gal
